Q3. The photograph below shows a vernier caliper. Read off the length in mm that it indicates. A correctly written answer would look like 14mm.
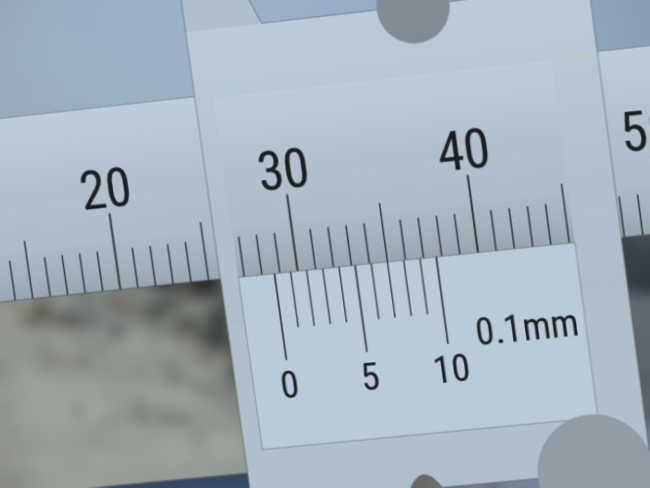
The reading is 28.7mm
